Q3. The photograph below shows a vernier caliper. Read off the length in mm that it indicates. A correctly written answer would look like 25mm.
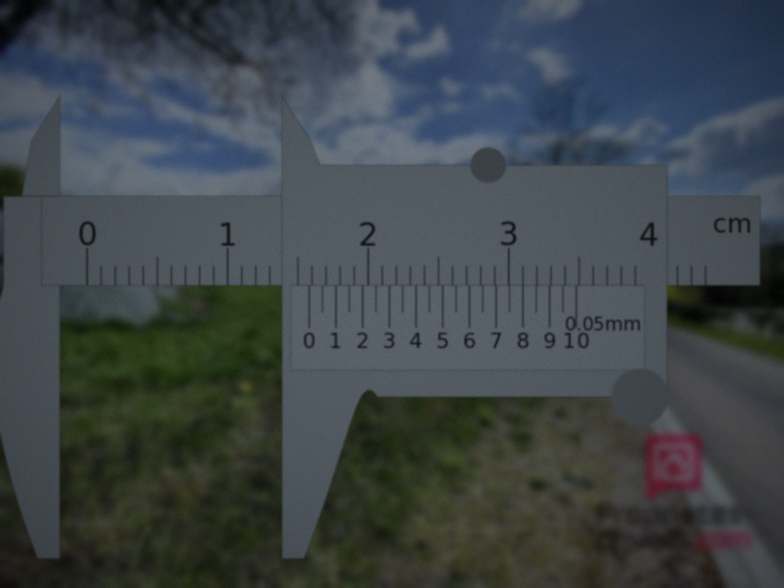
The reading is 15.8mm
